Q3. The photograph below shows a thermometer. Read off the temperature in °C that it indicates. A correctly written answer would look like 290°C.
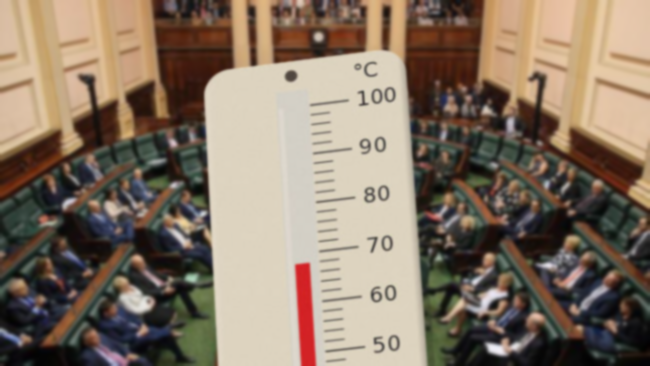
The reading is 68°C
